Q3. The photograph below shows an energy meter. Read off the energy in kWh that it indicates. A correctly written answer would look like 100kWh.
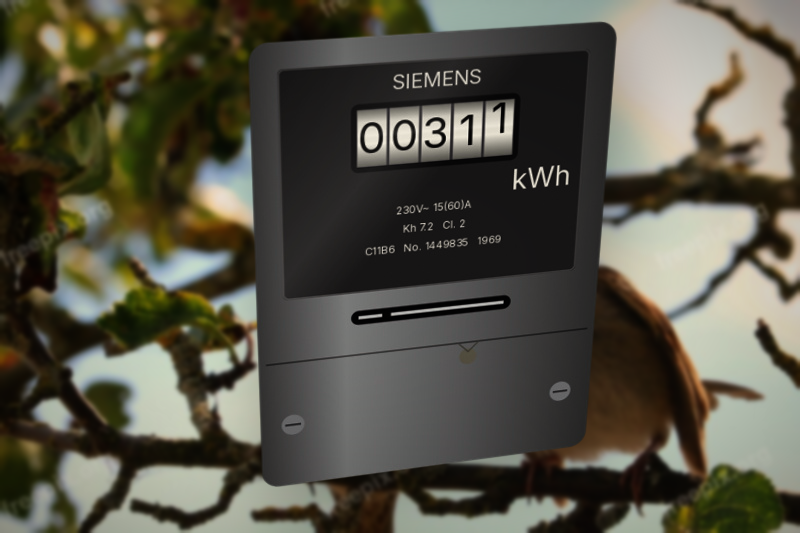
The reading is 311kWh
